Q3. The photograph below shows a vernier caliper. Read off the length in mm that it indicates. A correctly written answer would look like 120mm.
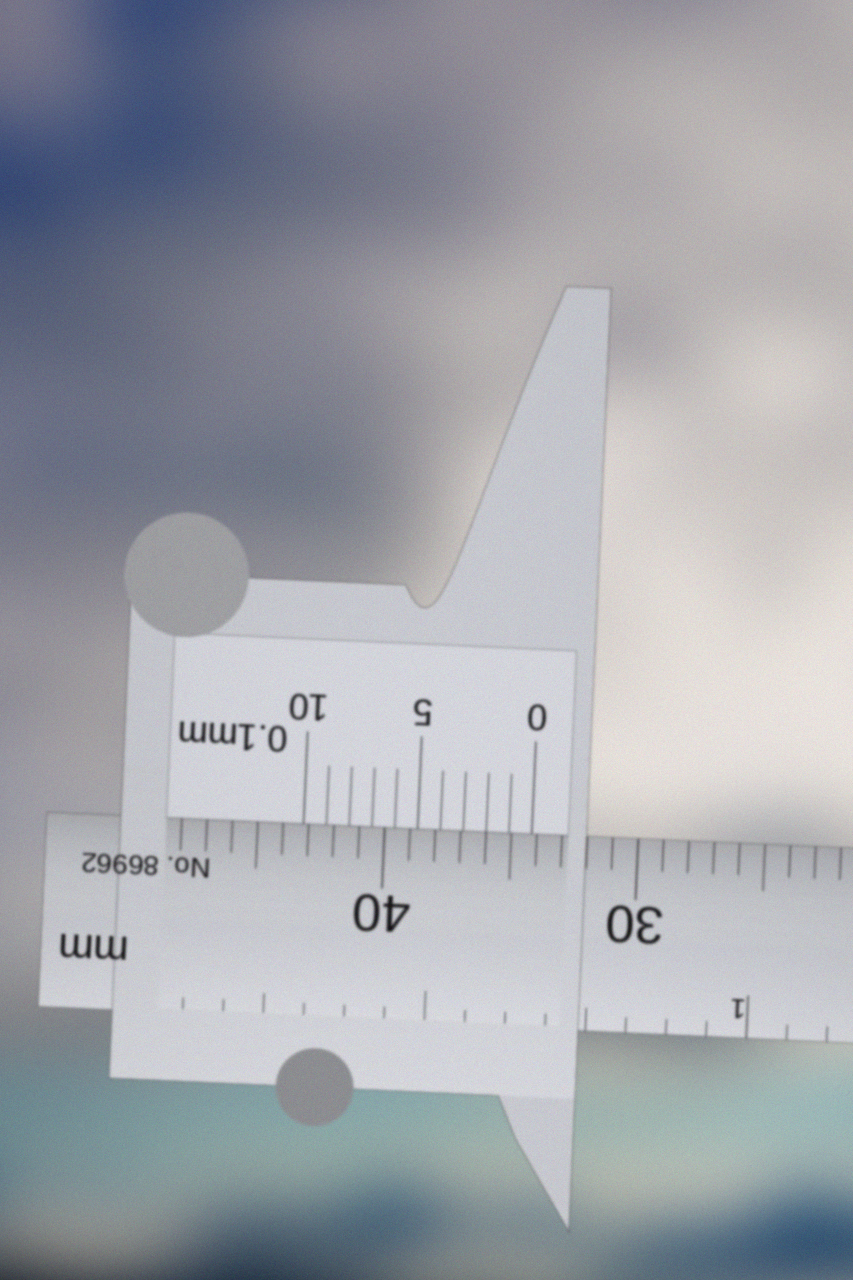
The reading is 34.2mm
